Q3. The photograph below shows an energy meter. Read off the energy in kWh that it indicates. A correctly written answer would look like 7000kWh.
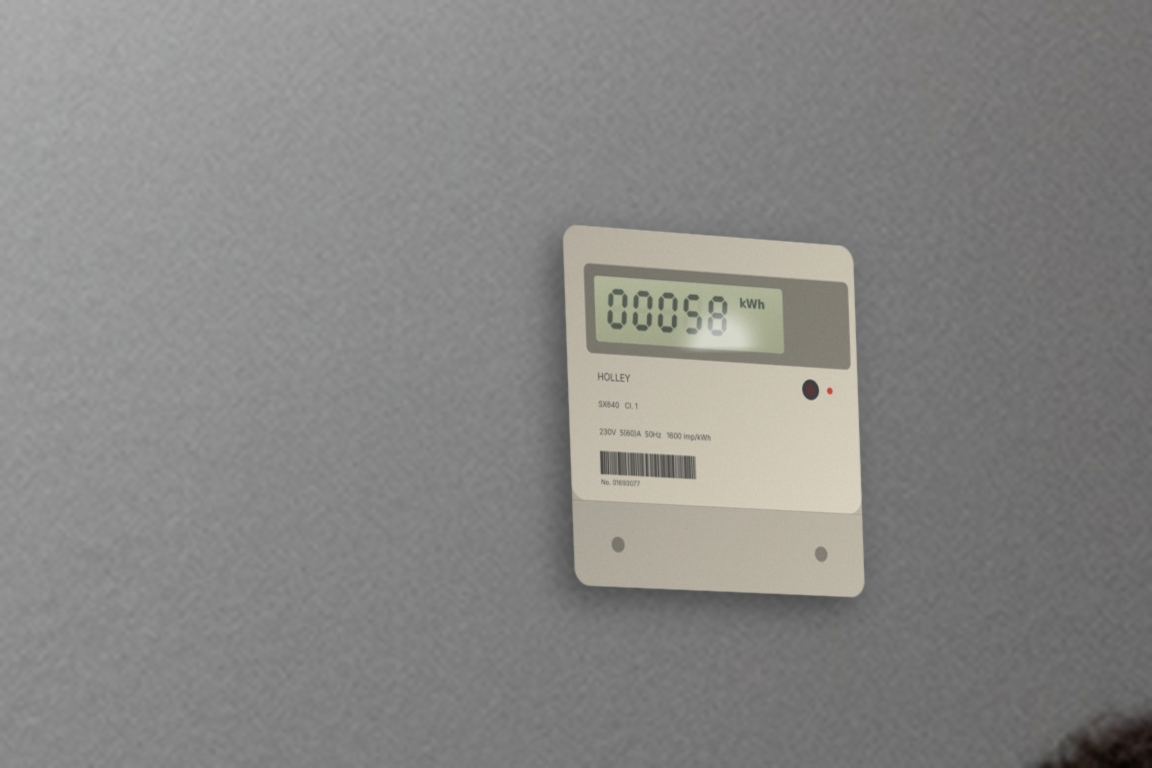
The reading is 58kWh
